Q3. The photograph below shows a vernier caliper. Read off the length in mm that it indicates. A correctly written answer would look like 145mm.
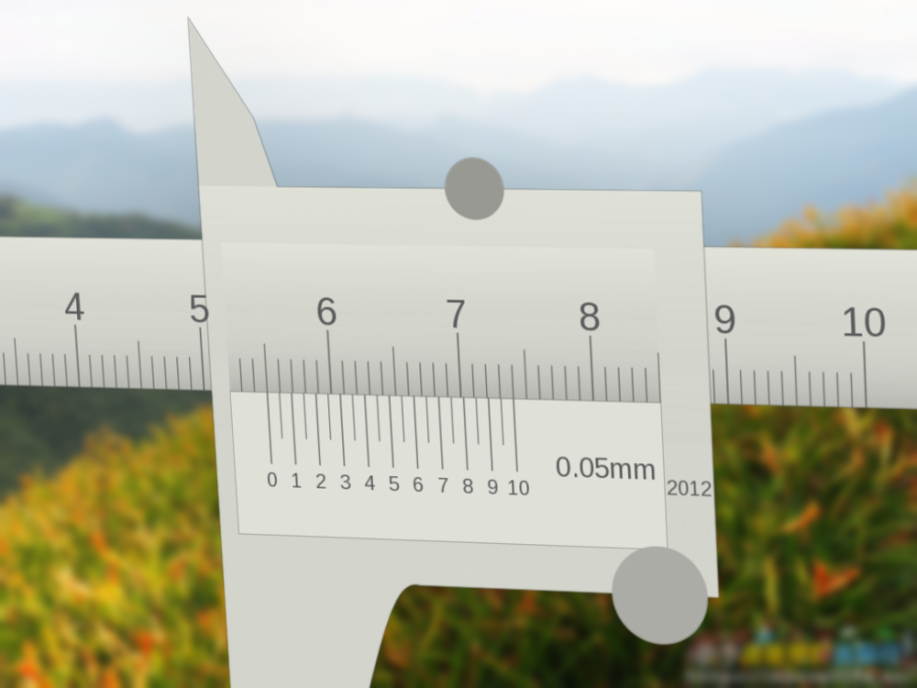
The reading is 55.0mm
